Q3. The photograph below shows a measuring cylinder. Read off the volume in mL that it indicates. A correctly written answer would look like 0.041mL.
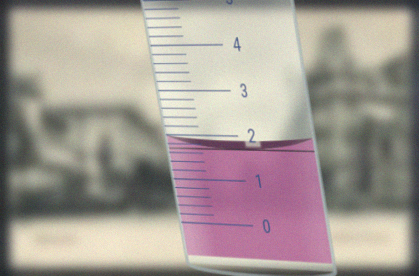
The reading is 1.7mL
